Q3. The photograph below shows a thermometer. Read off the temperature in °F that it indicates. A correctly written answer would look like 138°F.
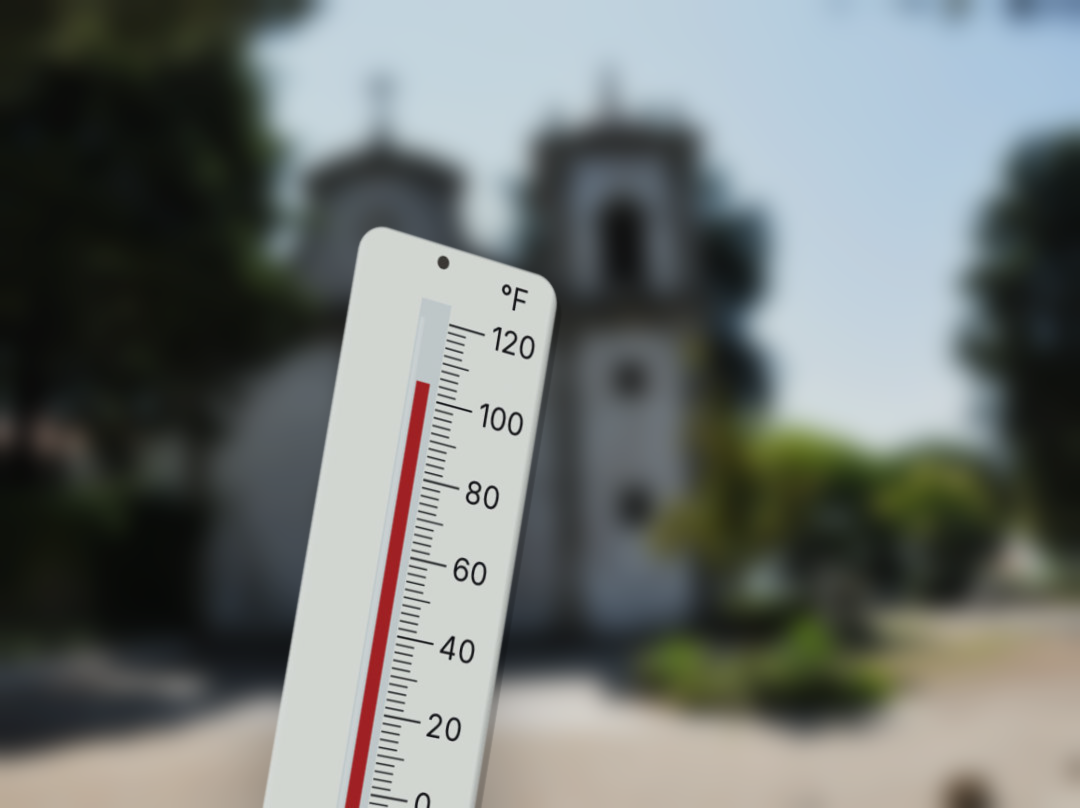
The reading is 104°F
